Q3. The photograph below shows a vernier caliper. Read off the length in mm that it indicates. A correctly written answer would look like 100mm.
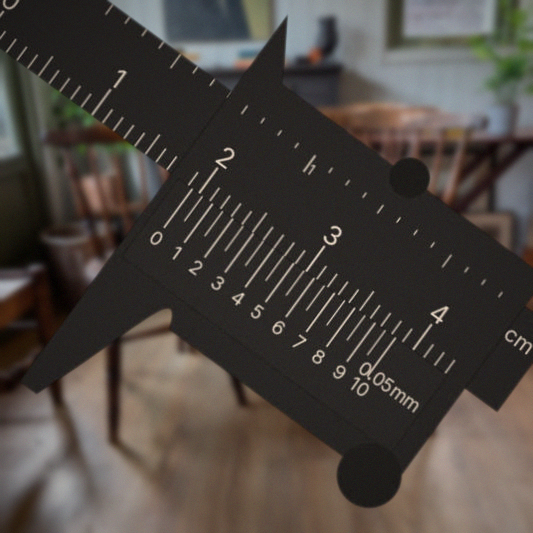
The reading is 19.4mm
